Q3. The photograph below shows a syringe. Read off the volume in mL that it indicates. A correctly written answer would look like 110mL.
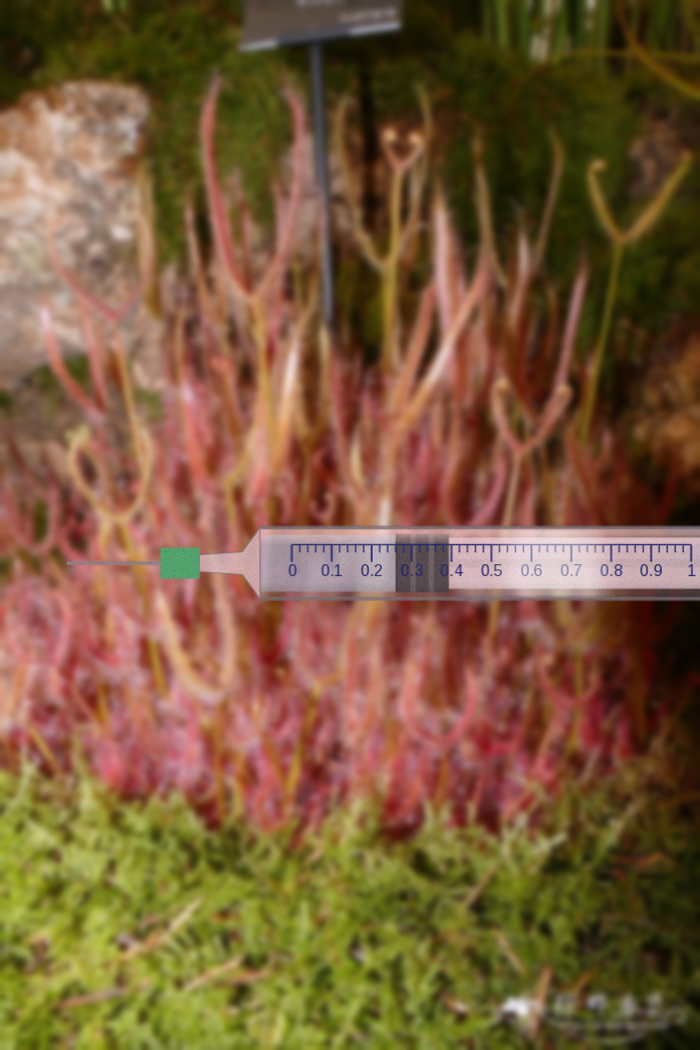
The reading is 0.26mL
